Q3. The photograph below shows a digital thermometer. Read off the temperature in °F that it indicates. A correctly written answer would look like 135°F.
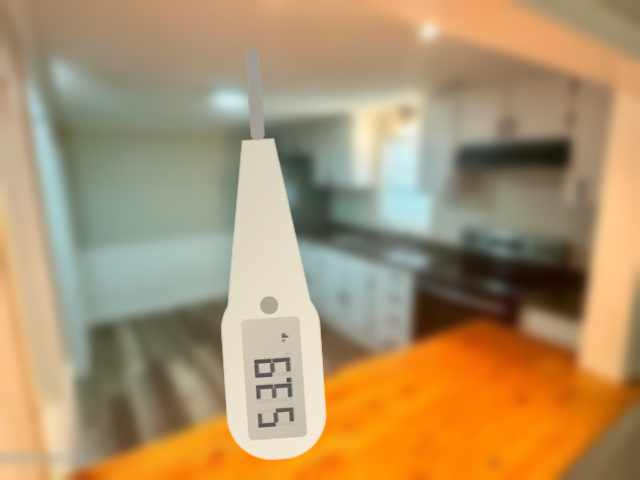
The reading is 53.9°F
